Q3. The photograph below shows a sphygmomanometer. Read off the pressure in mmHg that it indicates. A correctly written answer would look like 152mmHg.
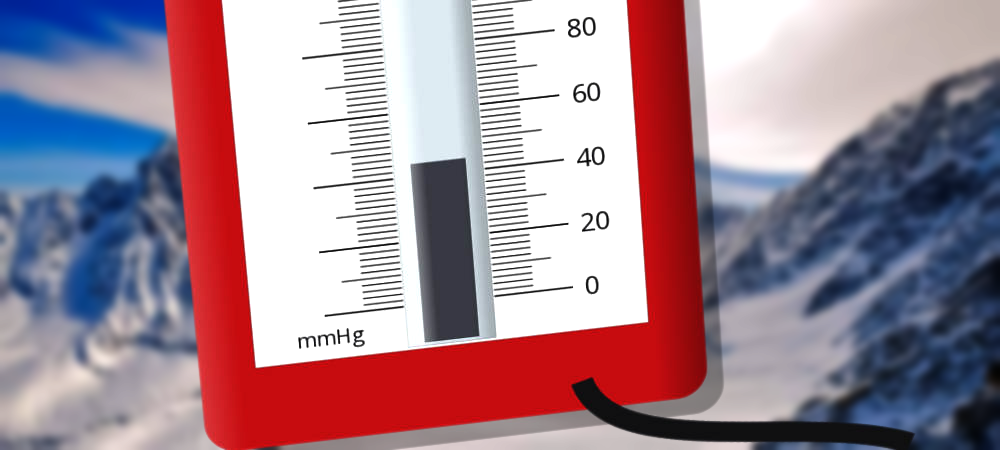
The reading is 44mmHg
